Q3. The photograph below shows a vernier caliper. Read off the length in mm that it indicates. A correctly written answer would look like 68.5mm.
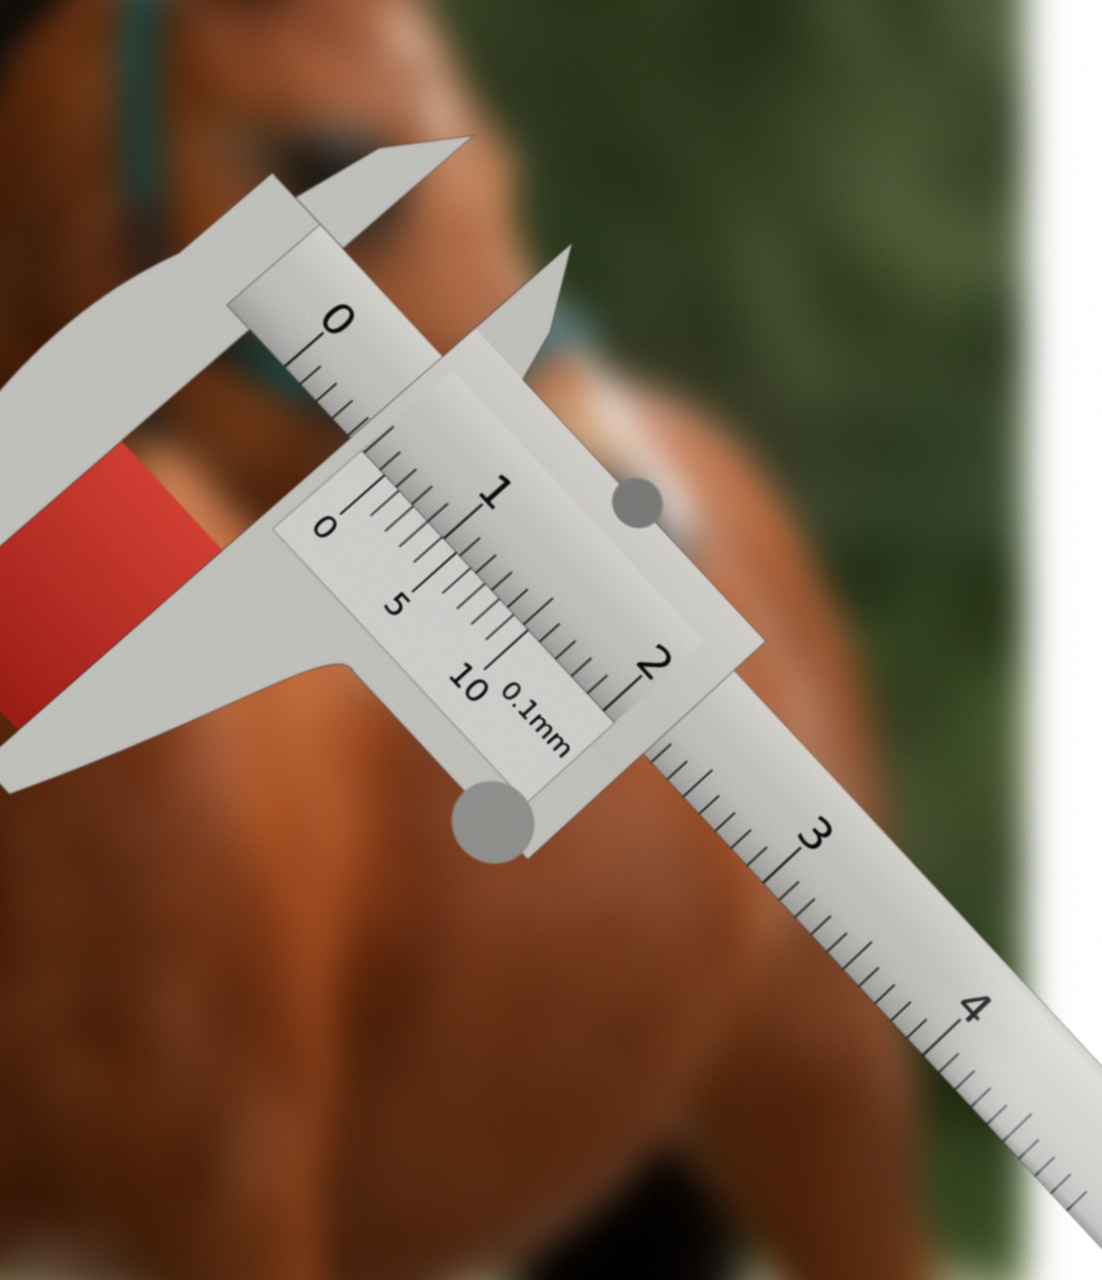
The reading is 6.3mm
